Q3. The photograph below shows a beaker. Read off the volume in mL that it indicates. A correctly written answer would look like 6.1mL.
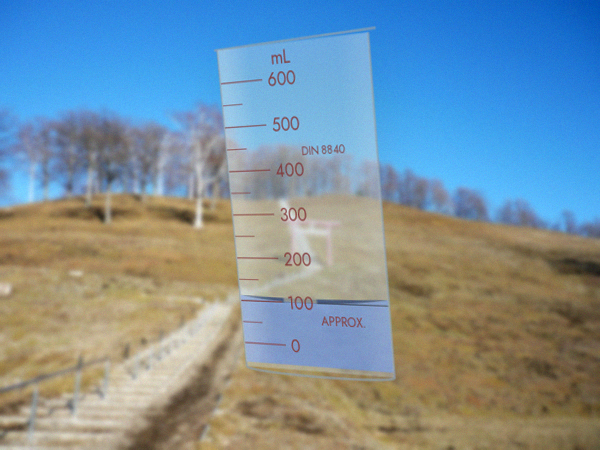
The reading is 100mL
